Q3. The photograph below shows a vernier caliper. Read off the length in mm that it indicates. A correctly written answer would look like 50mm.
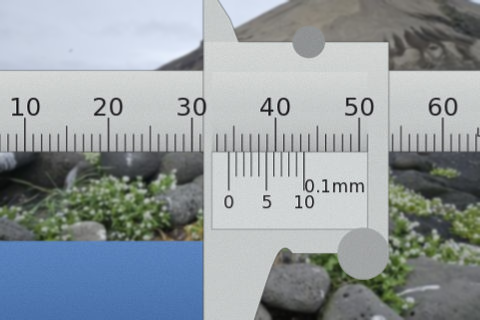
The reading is 34.4mm
